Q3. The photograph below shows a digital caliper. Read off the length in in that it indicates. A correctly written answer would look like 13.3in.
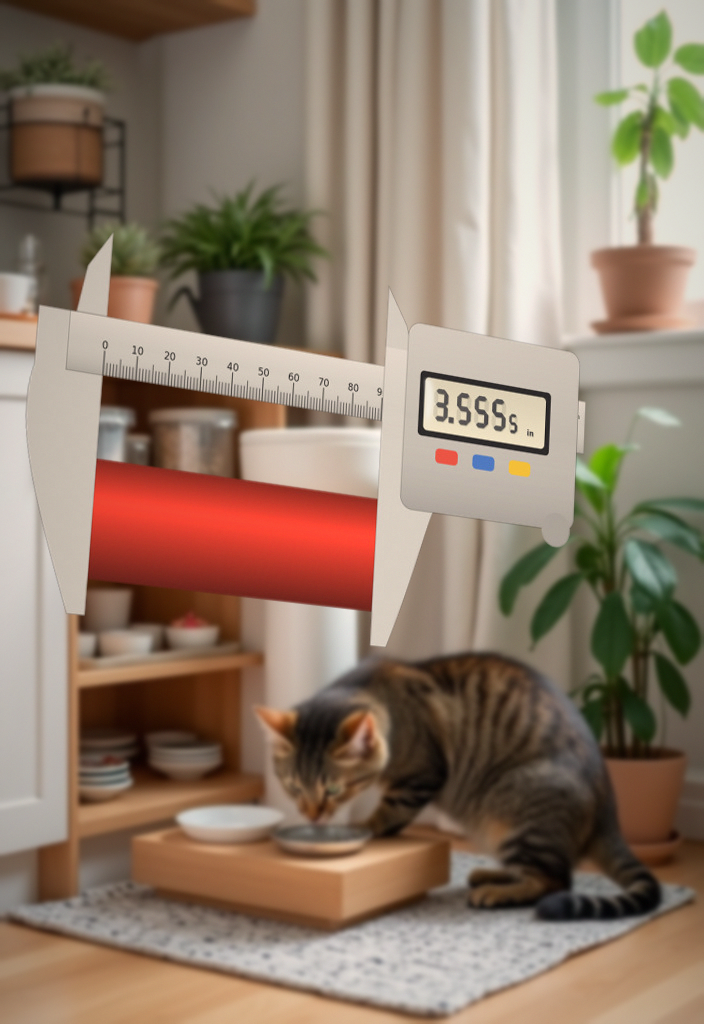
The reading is 3.5555in
